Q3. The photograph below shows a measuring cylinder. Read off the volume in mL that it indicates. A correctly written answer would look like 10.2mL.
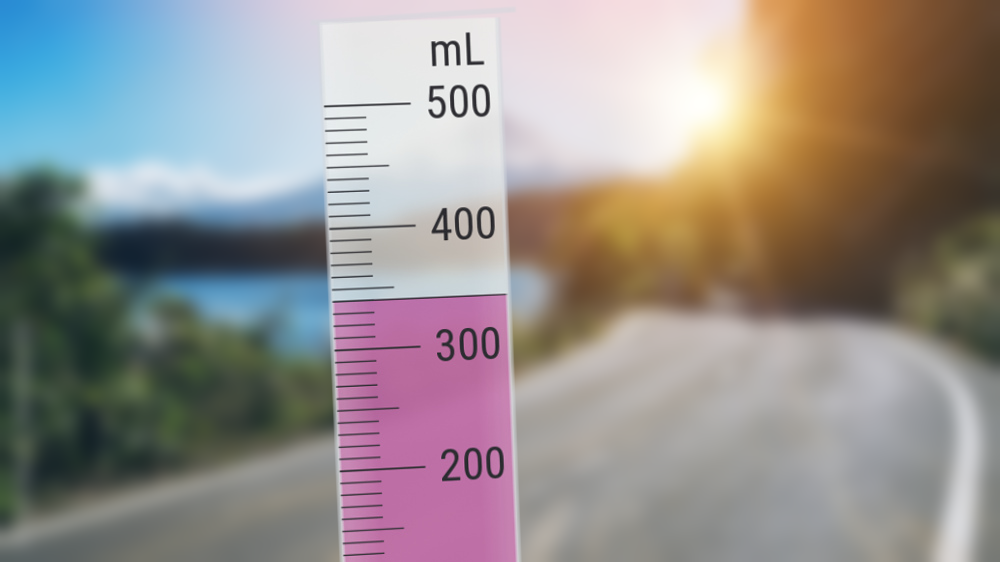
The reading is 340mL
